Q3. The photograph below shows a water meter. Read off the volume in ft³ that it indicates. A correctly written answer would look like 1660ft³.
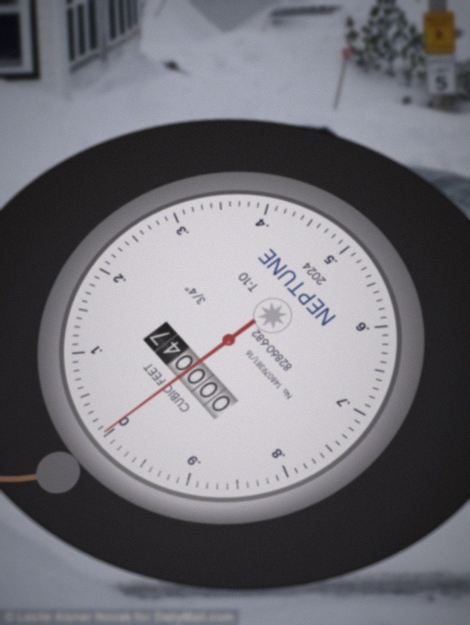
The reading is 47.00ft³
